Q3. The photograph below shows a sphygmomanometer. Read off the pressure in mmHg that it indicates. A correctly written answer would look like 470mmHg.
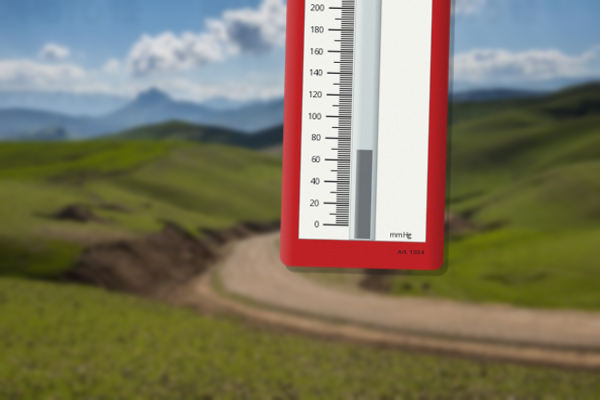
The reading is 70mmHg
